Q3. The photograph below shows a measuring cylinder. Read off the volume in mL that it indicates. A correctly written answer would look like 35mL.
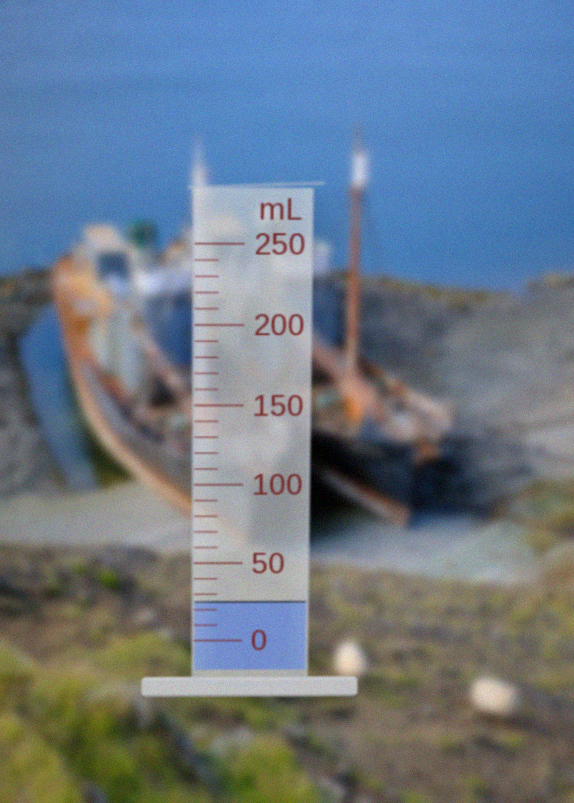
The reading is 25mL
